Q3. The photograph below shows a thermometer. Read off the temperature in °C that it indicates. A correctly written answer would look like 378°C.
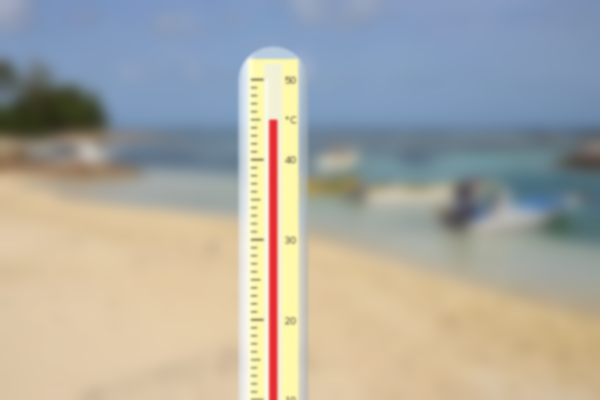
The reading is 45°C
